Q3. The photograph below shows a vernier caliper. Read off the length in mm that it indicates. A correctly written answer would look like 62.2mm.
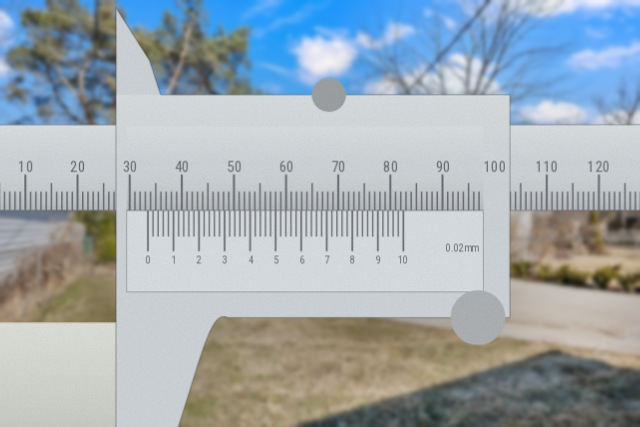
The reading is 33.5mm
